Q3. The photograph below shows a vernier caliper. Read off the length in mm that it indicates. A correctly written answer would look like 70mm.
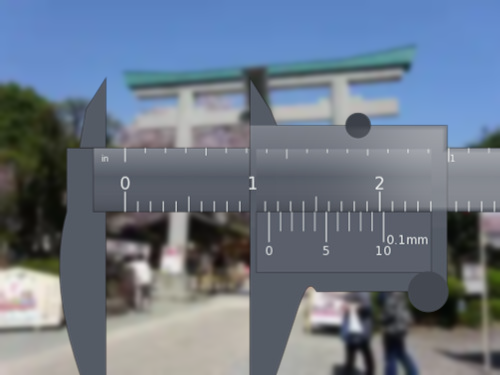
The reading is 11.3mm
